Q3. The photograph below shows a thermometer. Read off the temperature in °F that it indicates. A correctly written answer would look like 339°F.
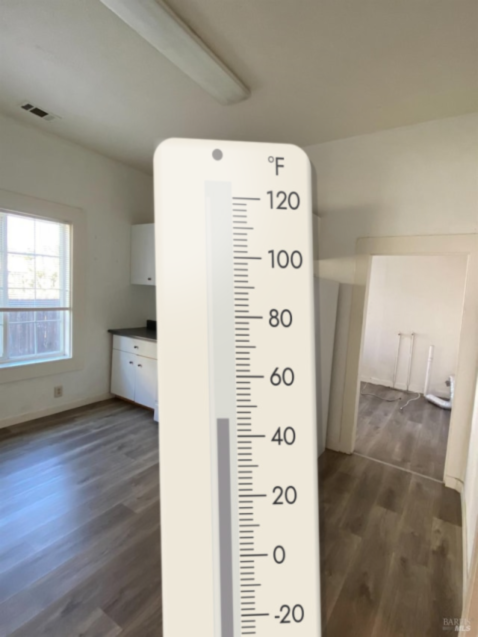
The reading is 46°F
